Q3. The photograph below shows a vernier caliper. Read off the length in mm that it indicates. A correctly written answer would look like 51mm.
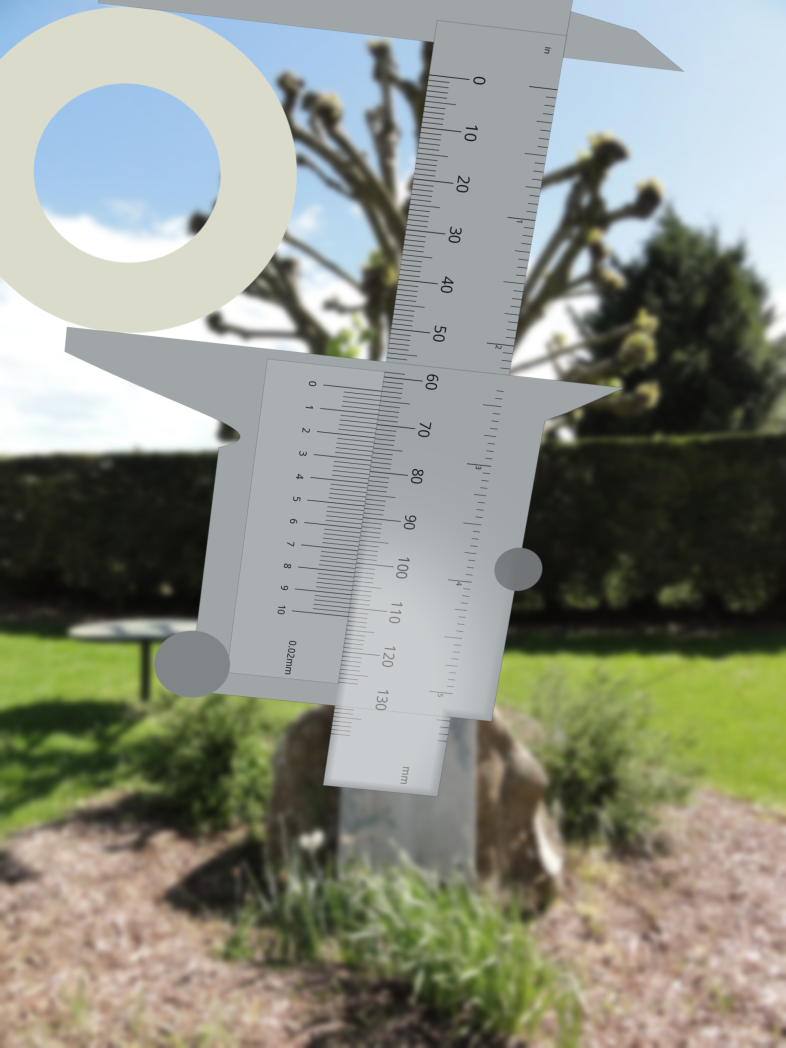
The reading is 63.0mm
